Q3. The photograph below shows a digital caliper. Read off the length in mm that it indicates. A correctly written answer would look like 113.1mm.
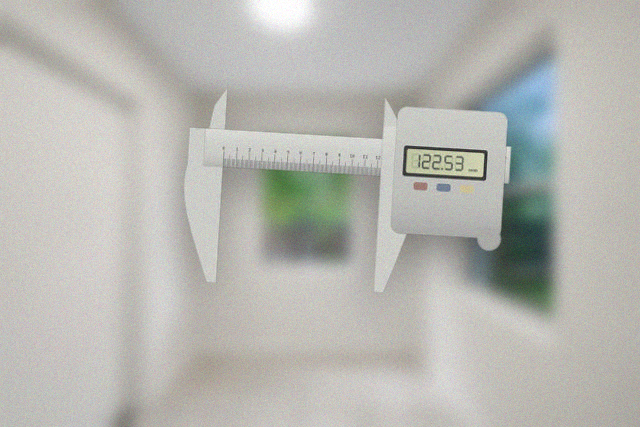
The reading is 122.53mm
